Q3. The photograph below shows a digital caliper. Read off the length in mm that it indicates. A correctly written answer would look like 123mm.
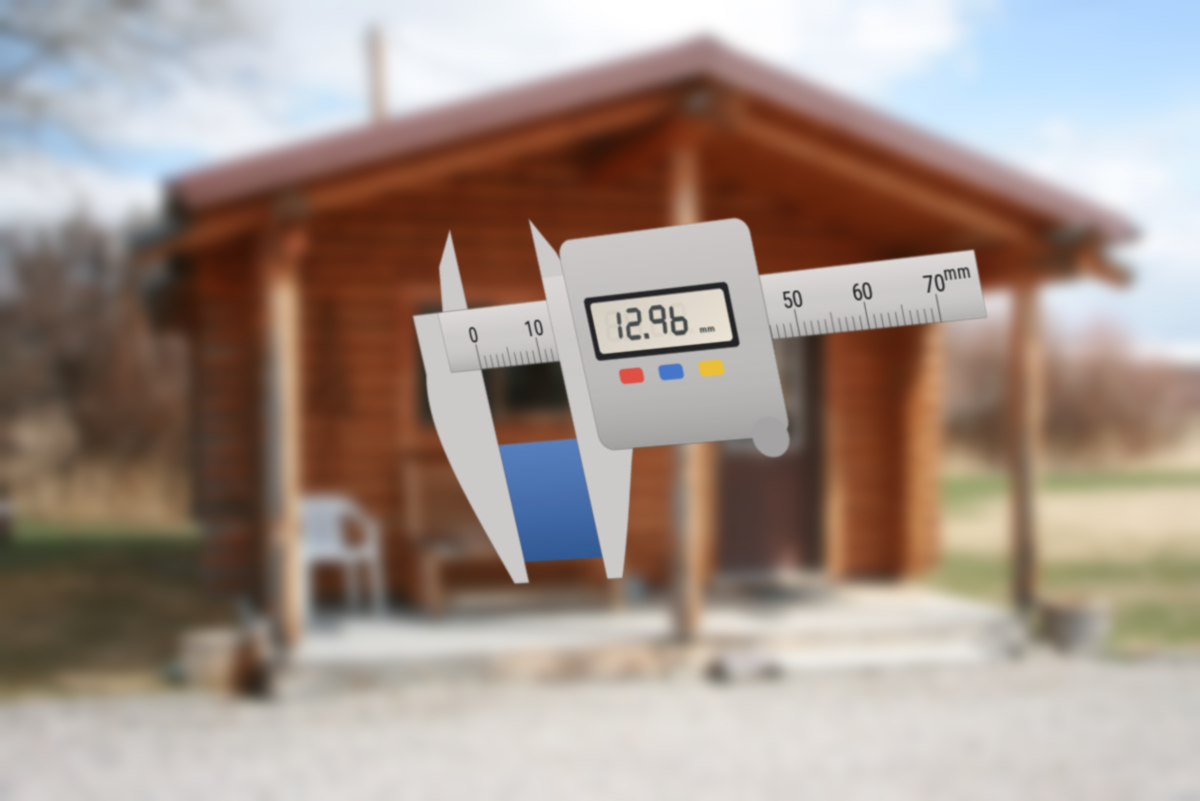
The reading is 12.96mm
